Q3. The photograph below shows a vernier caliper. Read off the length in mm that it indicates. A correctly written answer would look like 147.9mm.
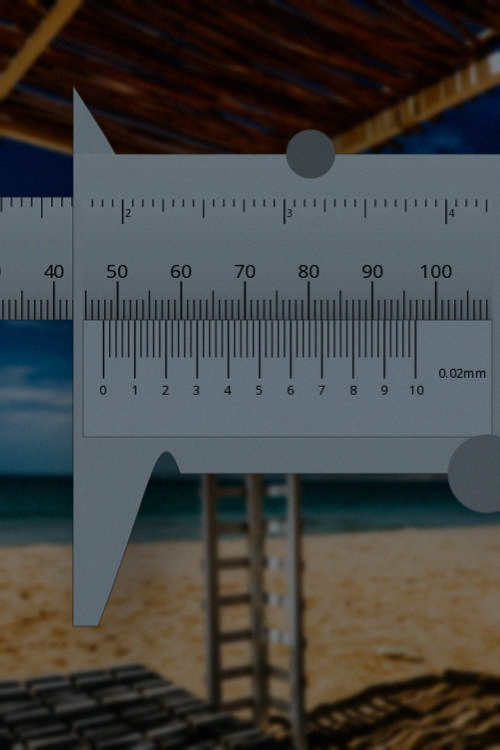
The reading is 47.8mm
